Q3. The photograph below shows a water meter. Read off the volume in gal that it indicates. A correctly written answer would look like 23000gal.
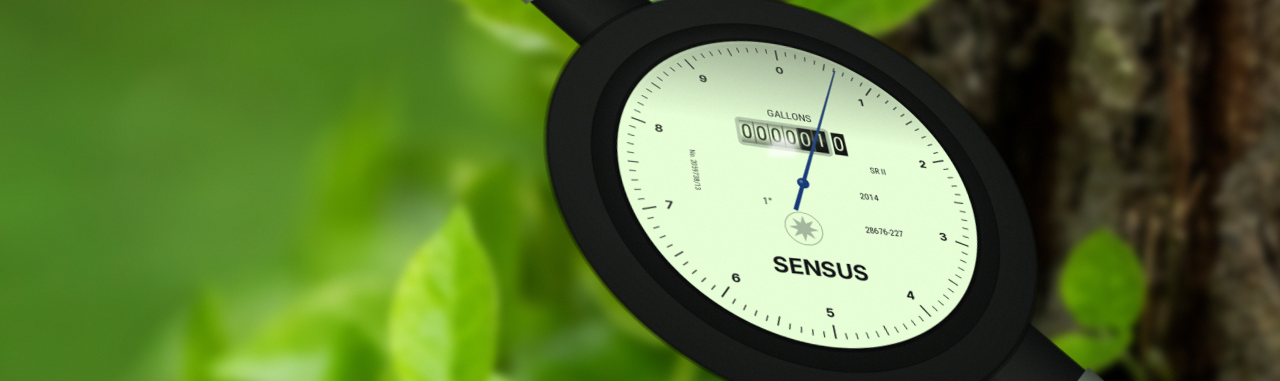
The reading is 10.6gal
